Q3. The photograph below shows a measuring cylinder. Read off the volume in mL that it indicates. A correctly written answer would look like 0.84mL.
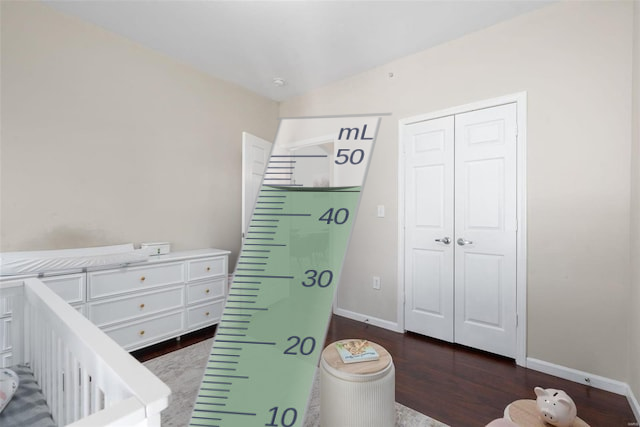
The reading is 44mL
